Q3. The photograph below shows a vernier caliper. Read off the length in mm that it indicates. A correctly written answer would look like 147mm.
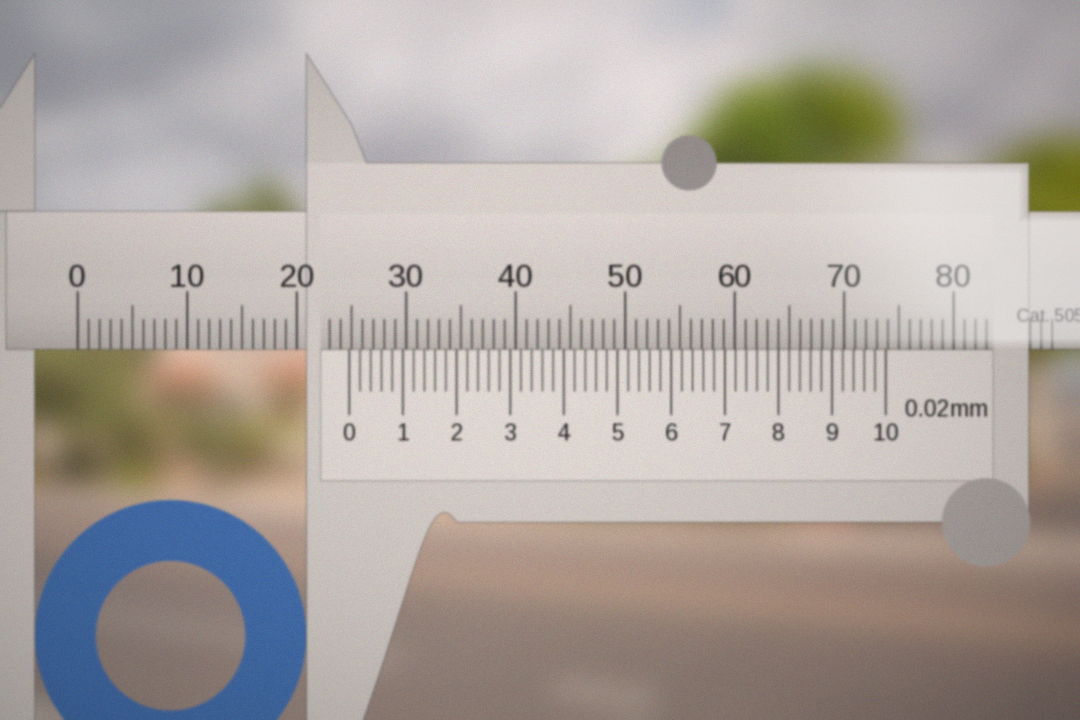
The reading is 24.8mm
